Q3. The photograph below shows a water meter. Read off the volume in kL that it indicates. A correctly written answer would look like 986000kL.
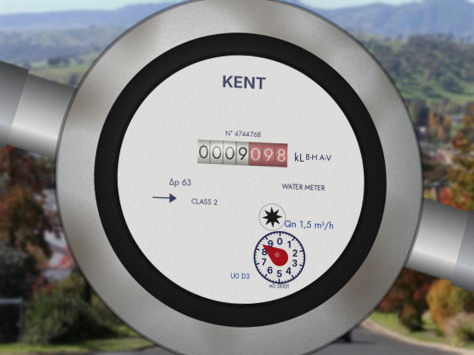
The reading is 9.0988kL
